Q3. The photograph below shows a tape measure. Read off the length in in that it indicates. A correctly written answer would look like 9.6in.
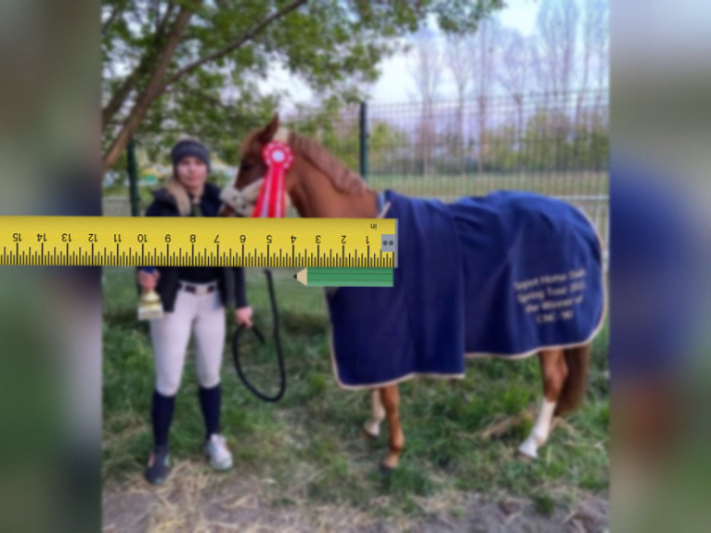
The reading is 4in
